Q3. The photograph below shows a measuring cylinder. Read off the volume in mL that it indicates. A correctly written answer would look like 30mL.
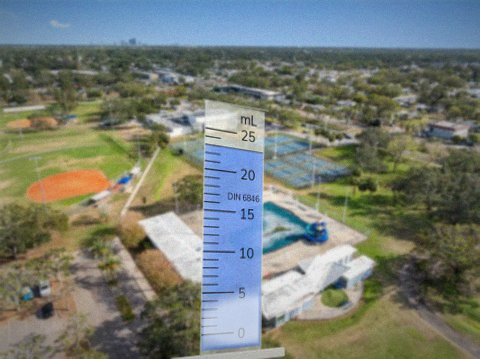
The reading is 23mL
